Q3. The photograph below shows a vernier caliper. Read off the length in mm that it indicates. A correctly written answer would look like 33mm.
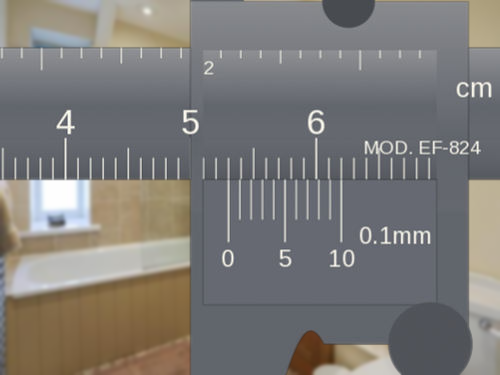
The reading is 53.0mm
